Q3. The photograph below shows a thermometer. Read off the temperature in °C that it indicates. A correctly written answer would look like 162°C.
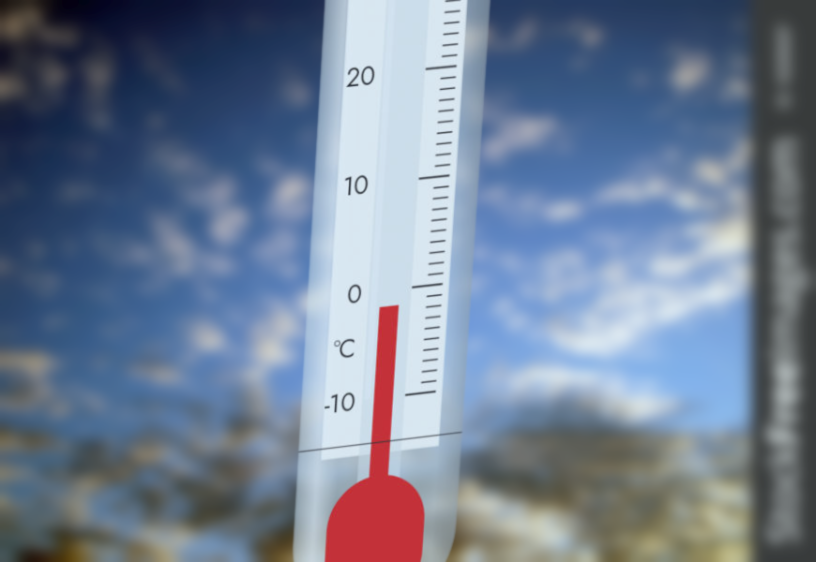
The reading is -1.5°C
